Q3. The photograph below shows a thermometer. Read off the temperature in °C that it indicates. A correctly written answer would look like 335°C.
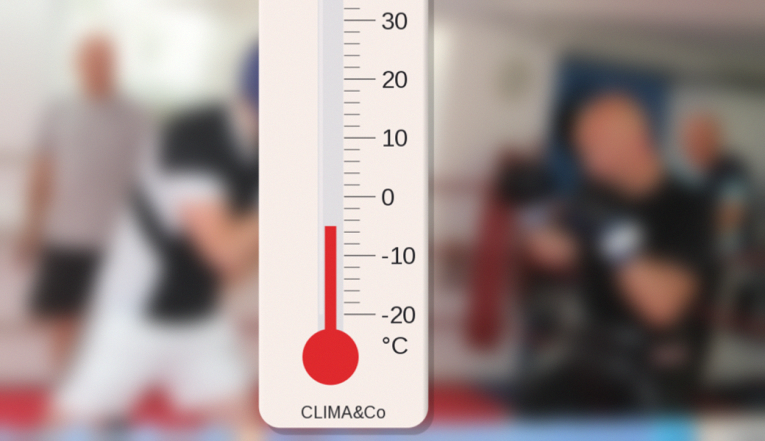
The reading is -5°C
